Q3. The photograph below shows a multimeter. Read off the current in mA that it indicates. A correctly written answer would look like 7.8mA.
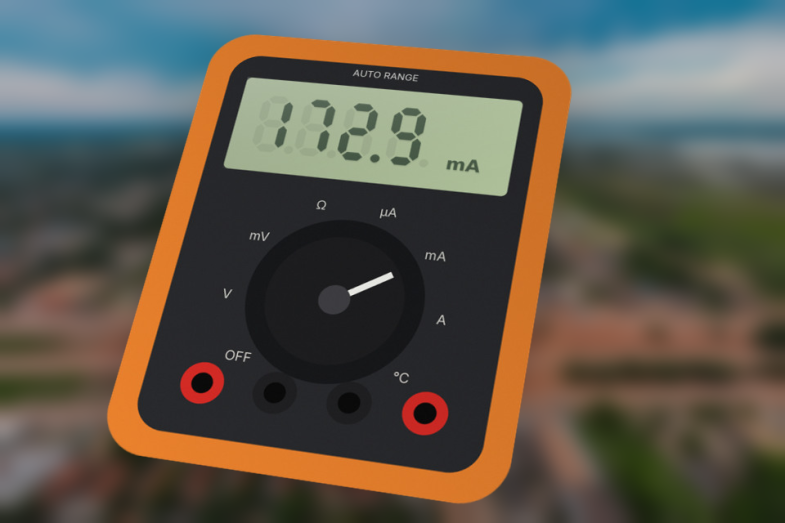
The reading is 172.9mA
